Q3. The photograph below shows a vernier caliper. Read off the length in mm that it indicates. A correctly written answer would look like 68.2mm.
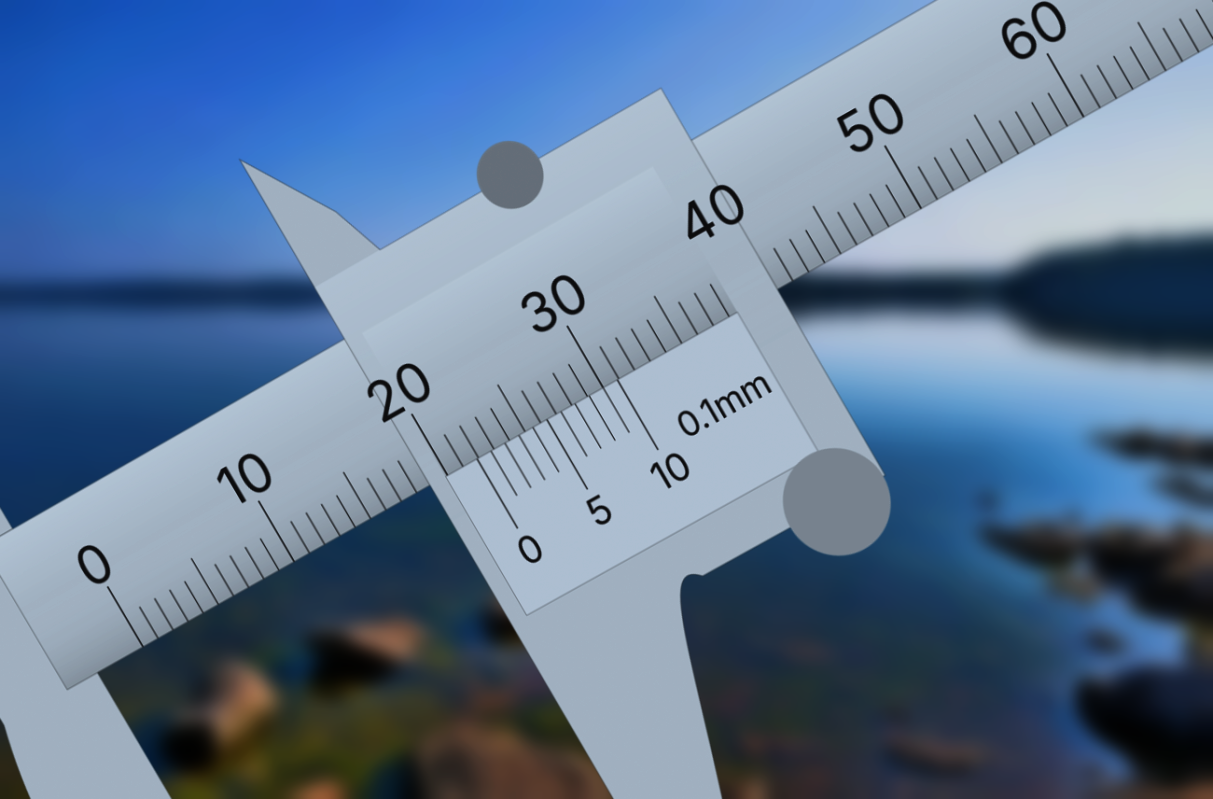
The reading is 21.9mm
